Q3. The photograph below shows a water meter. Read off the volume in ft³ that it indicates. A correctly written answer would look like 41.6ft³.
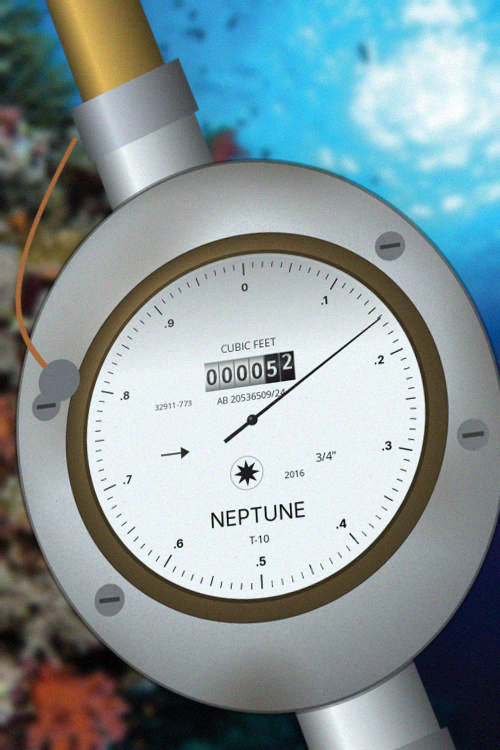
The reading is 52.16ft³
